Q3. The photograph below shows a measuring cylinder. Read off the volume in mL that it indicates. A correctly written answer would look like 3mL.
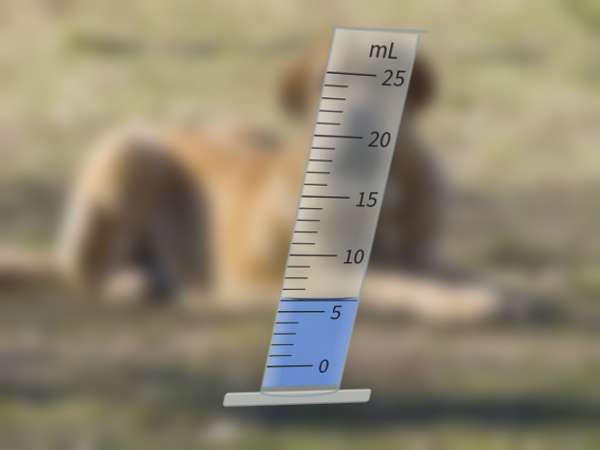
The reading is 6mL
